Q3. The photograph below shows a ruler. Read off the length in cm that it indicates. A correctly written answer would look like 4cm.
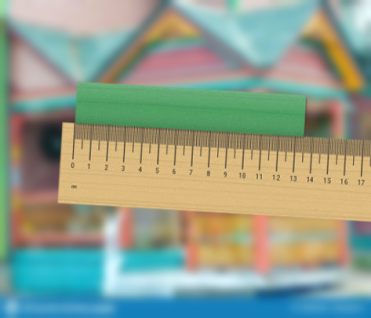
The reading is 13.5cm
